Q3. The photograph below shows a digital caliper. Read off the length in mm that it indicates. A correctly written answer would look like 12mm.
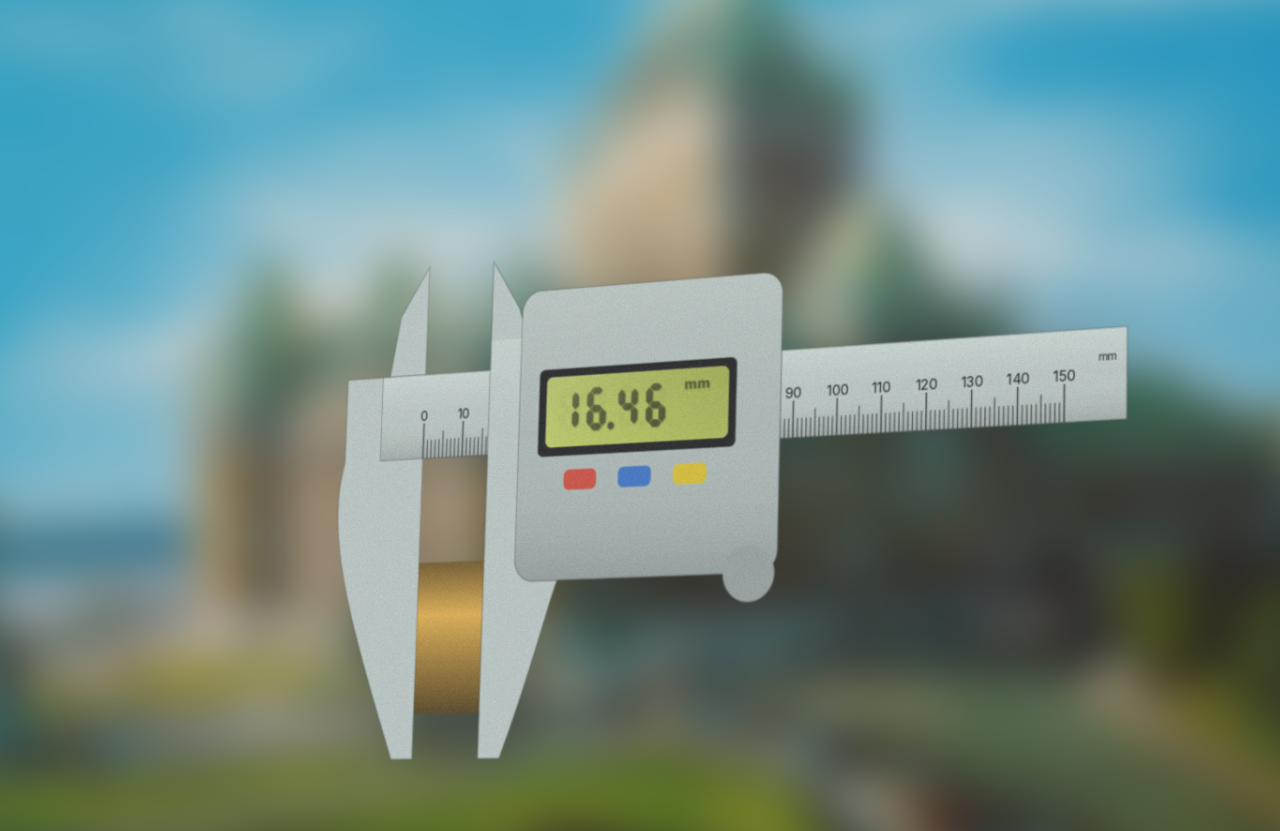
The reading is 16.46mm
